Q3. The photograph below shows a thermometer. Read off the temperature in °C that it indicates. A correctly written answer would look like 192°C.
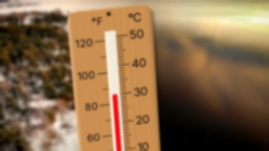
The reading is 30°C
